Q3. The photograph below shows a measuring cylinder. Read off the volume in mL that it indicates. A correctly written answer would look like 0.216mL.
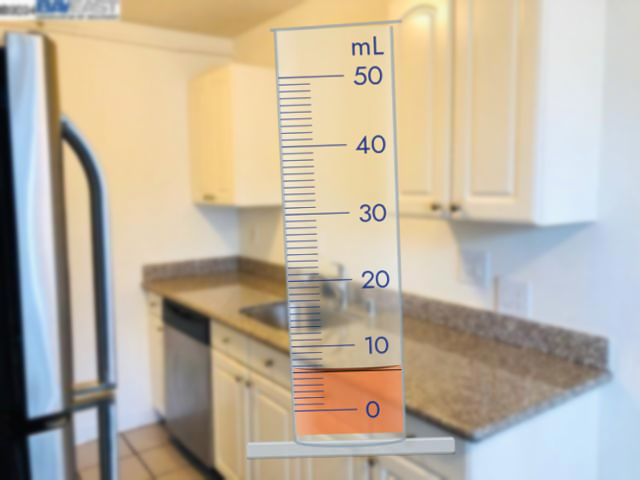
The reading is 6mL
